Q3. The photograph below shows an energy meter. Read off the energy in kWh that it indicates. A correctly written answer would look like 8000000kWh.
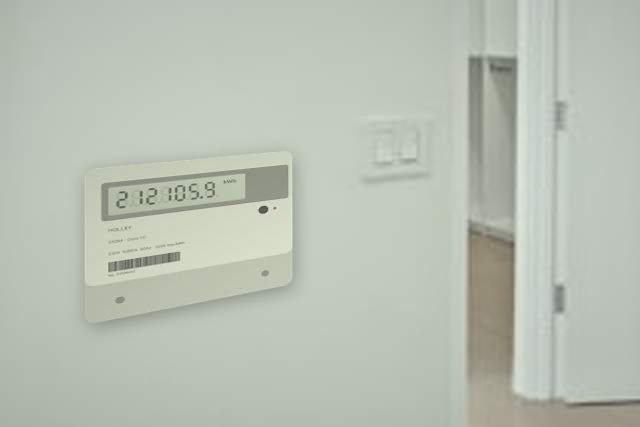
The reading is 212105.9kWh
